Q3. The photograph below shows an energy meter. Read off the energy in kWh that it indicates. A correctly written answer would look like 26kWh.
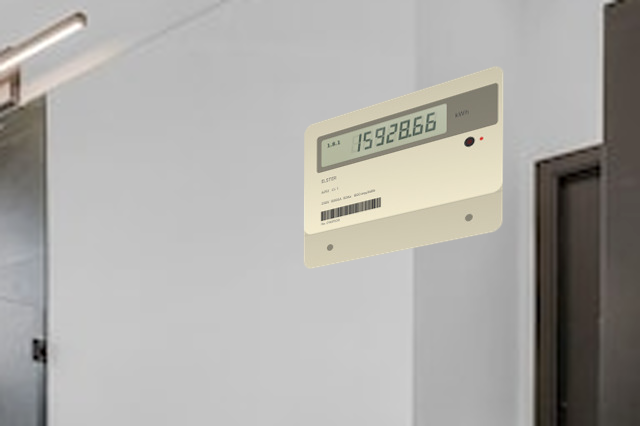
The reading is 15928.66kWh
